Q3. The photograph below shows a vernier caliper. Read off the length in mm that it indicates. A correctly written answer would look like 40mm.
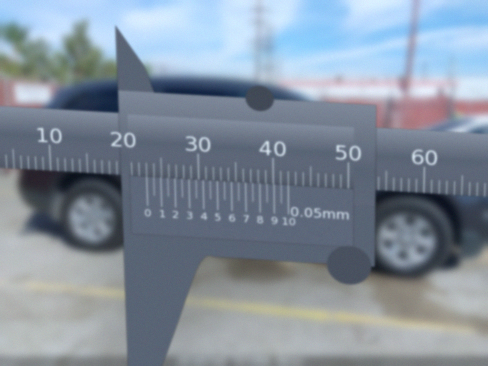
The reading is 23.0mm
